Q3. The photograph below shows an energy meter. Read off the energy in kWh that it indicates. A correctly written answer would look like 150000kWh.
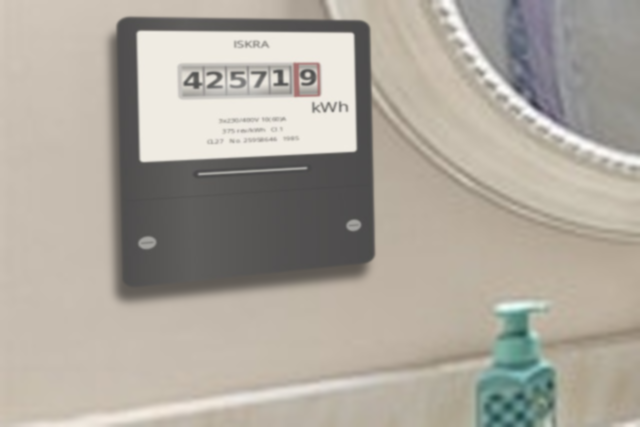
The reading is 42571.9kWh
